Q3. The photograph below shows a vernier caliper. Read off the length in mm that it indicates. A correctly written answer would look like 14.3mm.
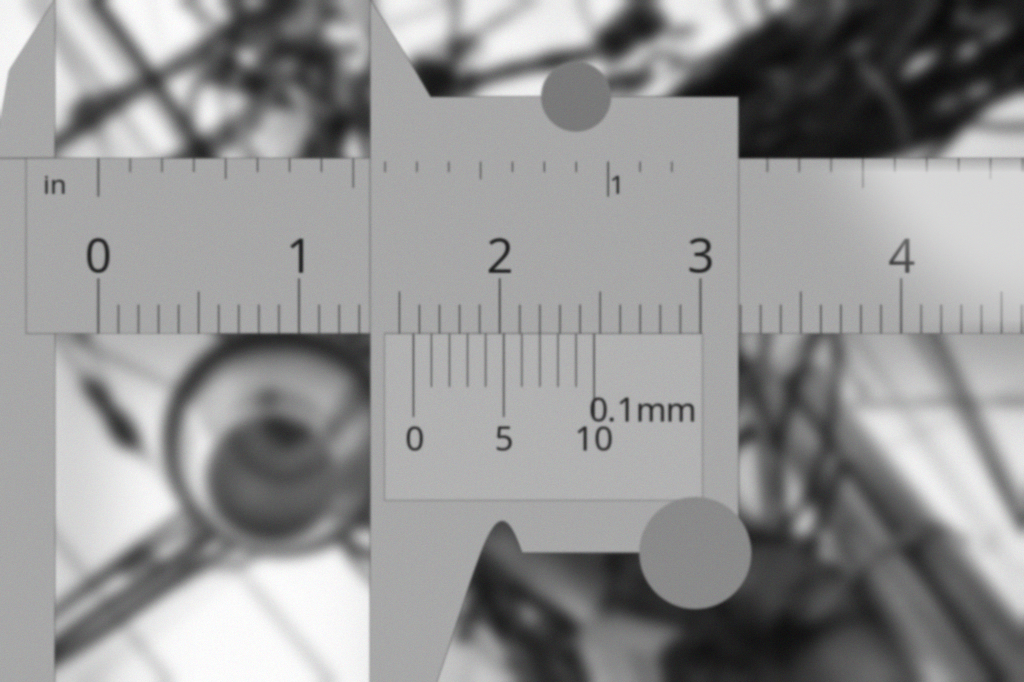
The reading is 15.7mm
